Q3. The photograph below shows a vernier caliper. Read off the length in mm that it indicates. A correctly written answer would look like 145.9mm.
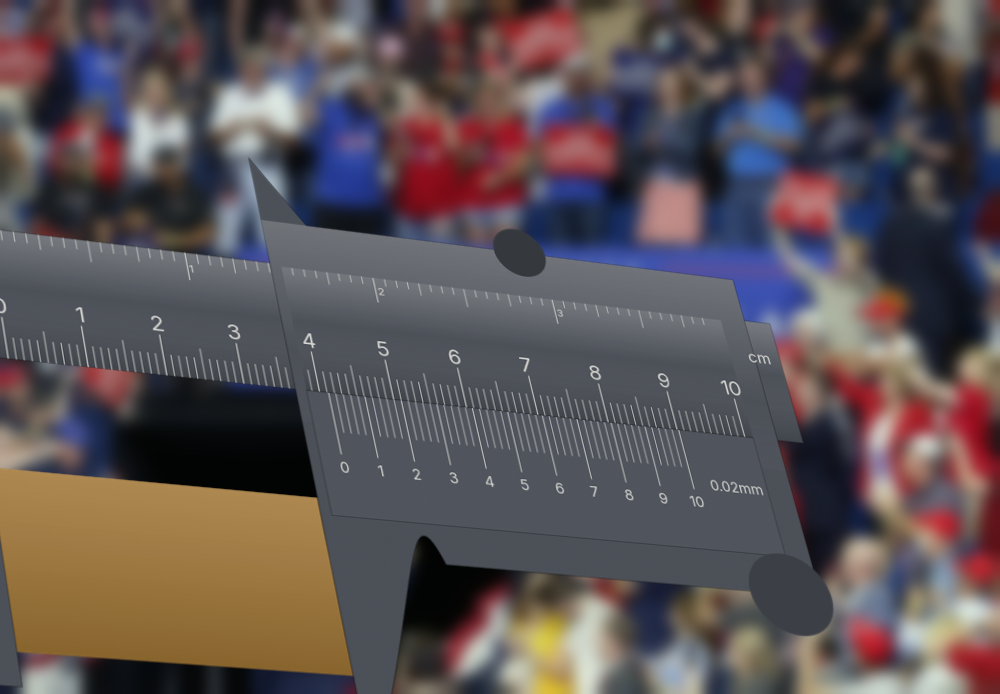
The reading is 41.2mm
